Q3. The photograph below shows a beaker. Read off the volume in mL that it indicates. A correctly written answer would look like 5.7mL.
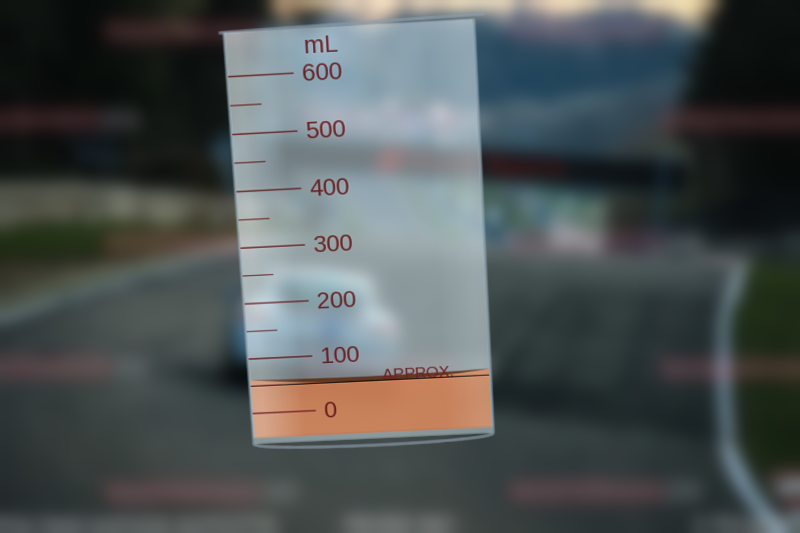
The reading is 50mL
